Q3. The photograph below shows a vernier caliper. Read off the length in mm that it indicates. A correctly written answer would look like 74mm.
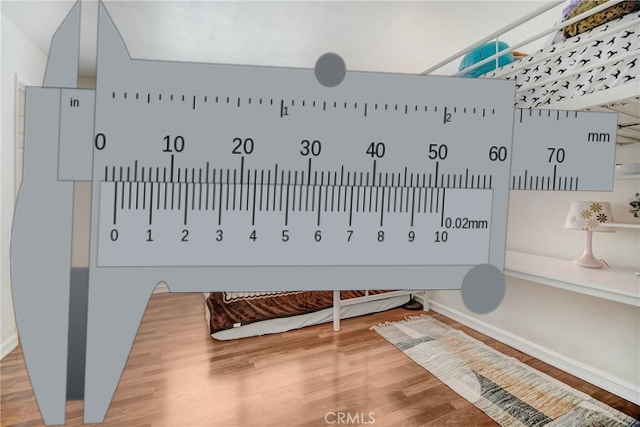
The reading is 2.4mm
